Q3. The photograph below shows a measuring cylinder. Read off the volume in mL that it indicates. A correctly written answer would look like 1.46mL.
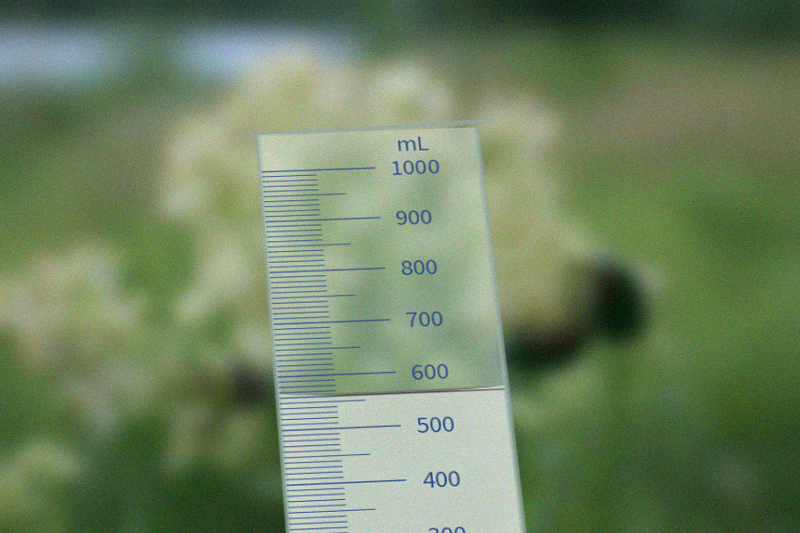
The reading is 560mL
